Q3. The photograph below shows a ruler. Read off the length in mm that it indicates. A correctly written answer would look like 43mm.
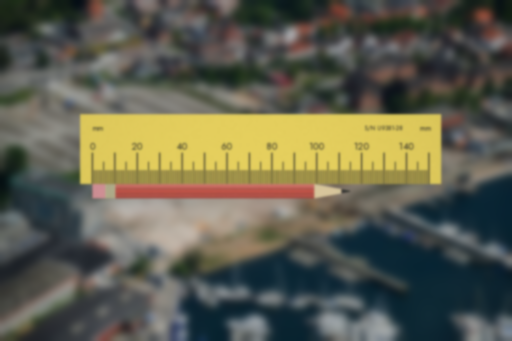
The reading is 115mm
